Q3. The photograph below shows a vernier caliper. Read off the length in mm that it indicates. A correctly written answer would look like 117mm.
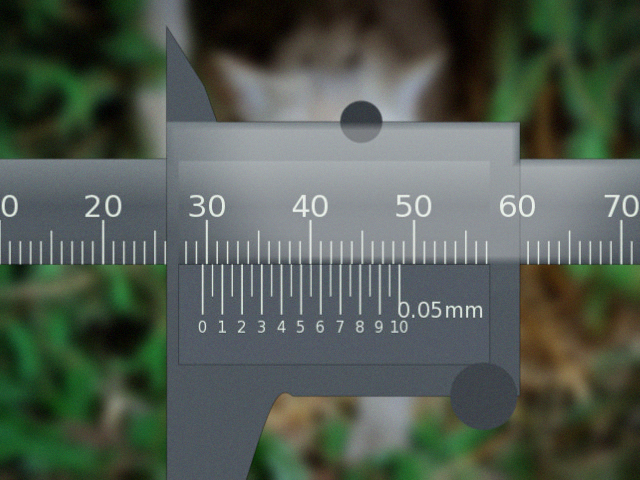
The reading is 29.6mm
